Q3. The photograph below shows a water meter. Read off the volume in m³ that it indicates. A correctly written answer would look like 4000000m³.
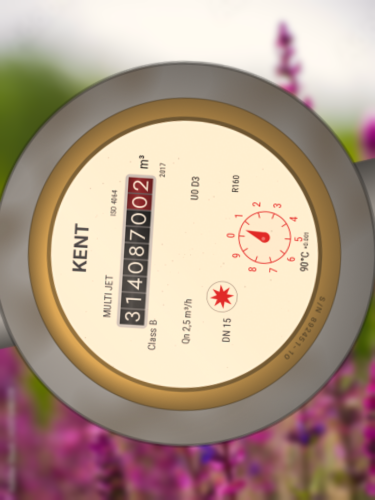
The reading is 3140870.020m³
